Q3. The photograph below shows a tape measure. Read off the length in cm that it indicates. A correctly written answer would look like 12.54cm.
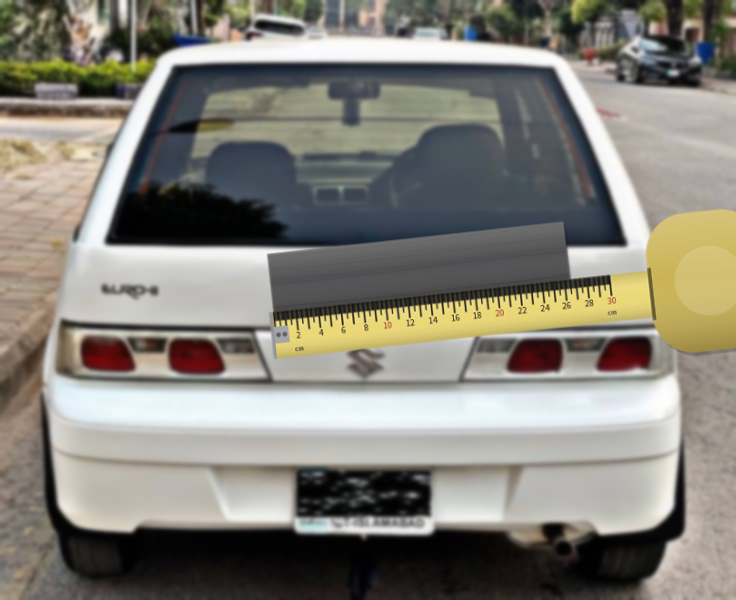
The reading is 26.5cm
